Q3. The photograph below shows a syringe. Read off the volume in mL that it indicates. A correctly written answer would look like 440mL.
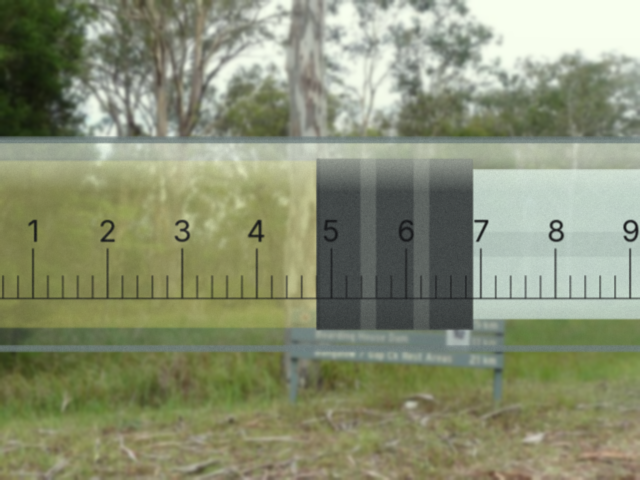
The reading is 4.8mL
